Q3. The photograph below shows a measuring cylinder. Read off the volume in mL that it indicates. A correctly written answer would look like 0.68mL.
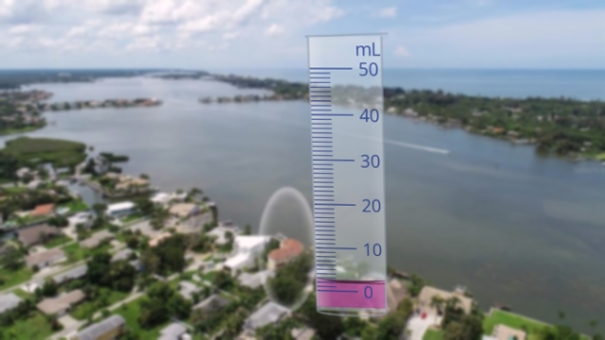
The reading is 2mL
